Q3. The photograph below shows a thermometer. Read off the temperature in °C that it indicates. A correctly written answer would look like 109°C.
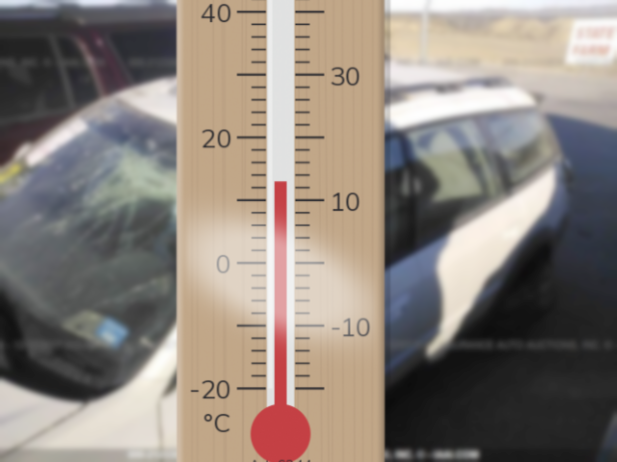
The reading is 13°C
